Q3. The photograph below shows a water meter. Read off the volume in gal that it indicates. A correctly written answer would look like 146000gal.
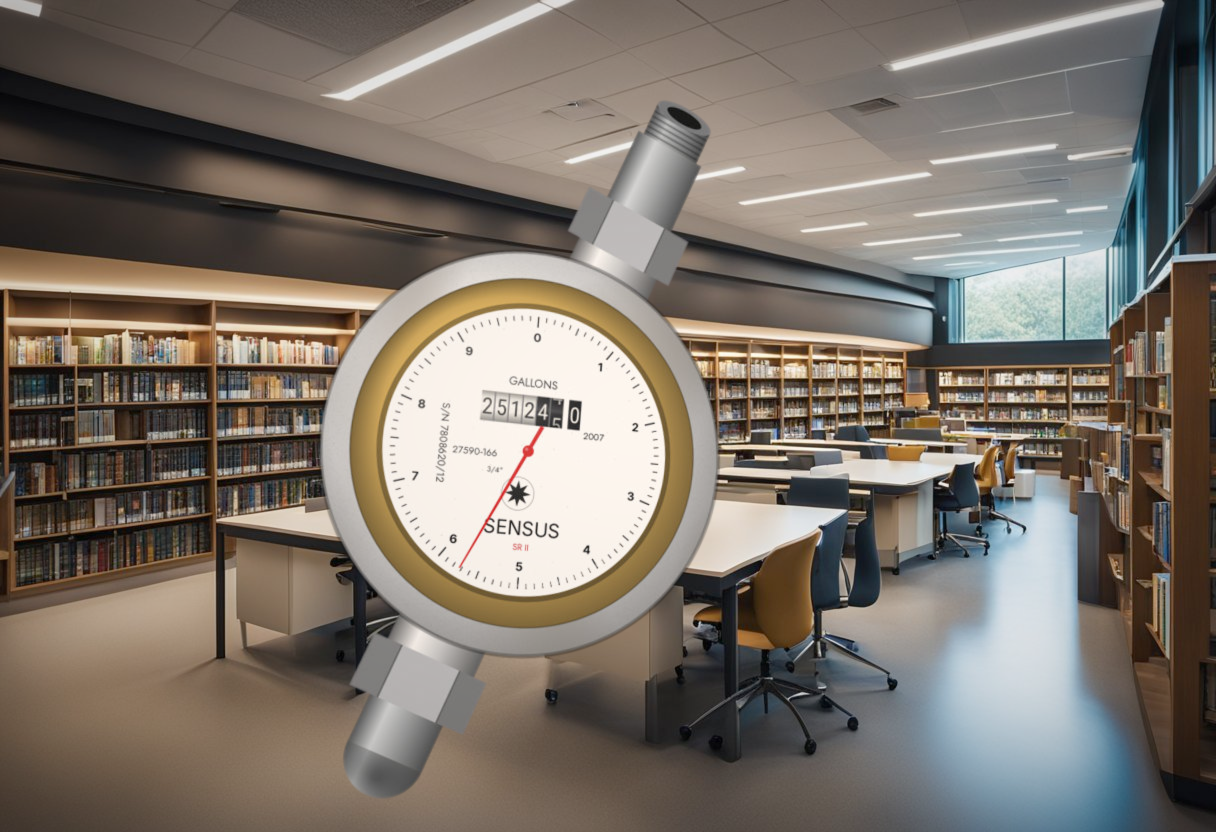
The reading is 2512445.7gal
